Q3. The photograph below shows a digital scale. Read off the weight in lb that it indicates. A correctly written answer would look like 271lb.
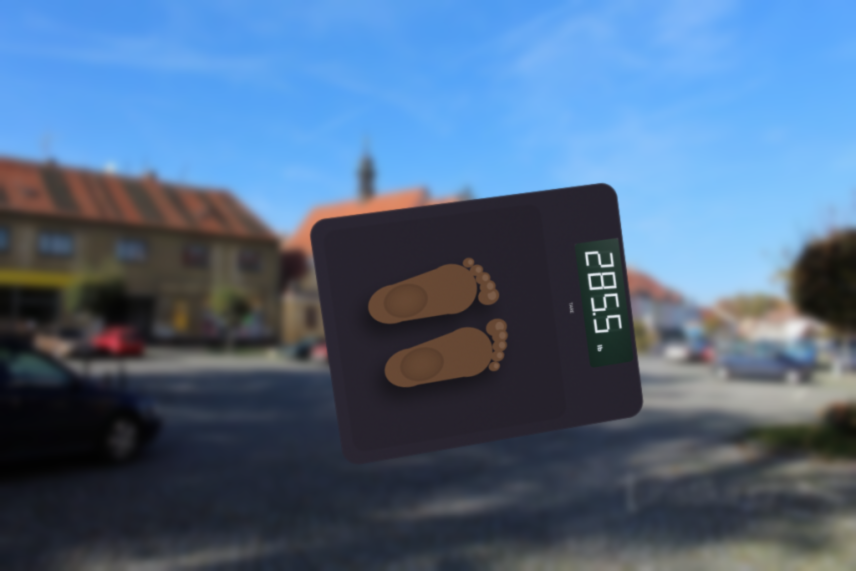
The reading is 285.5lb
